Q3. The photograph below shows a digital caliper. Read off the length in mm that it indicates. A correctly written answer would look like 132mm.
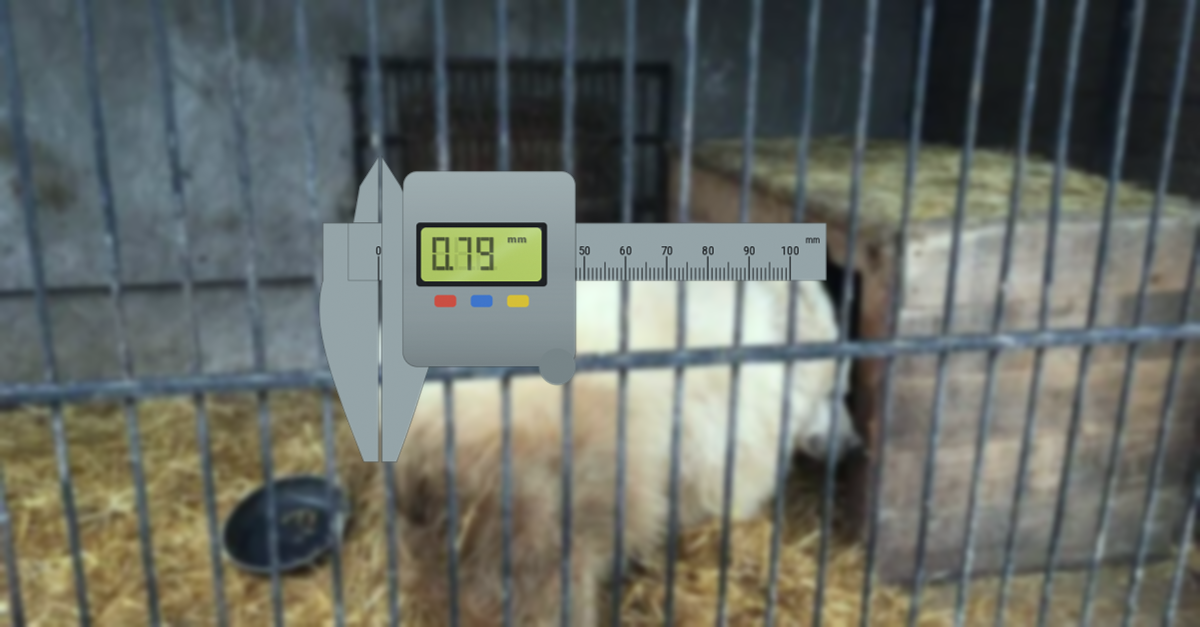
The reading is 0.79mm
